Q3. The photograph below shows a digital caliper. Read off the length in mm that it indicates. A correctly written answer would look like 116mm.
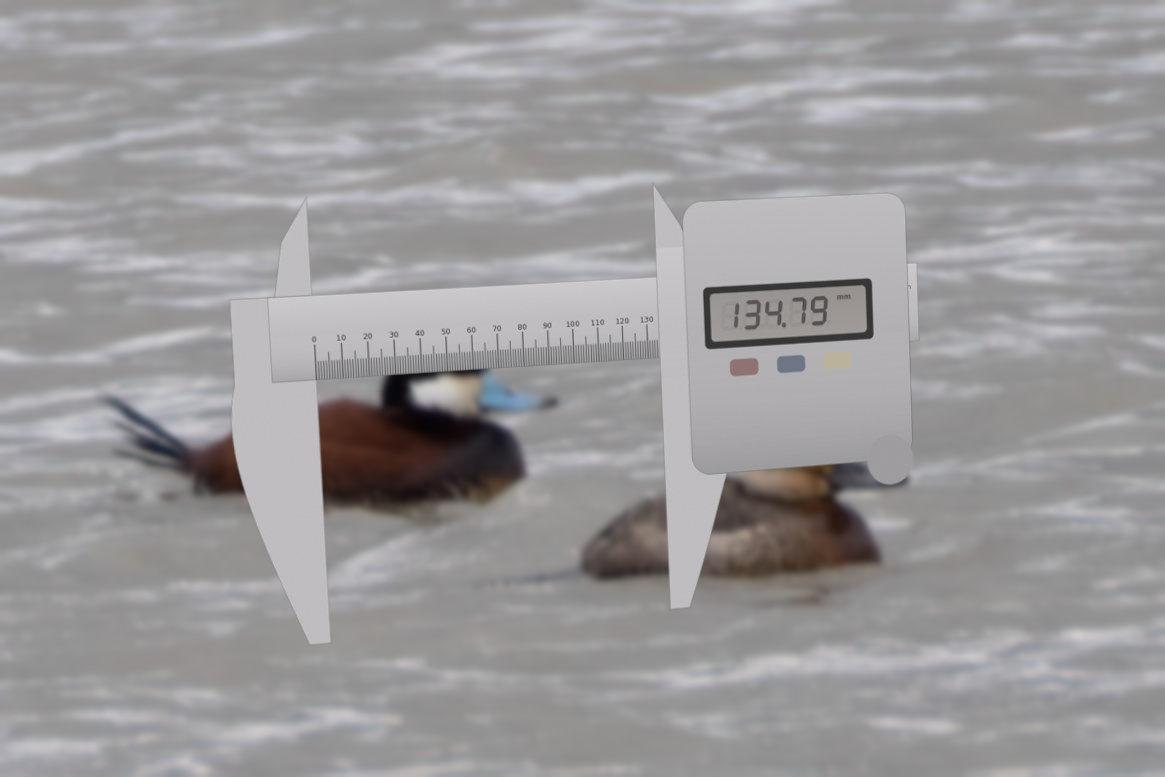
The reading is 134.79mm
